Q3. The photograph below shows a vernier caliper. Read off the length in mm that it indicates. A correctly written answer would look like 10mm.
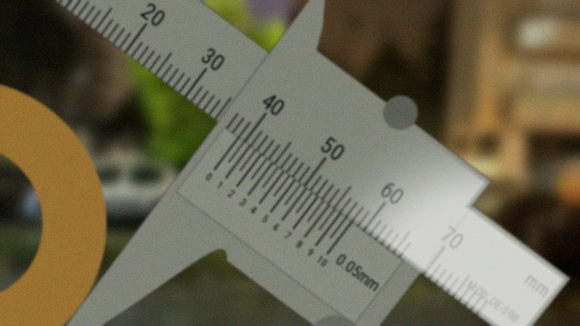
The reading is 39.0mm
